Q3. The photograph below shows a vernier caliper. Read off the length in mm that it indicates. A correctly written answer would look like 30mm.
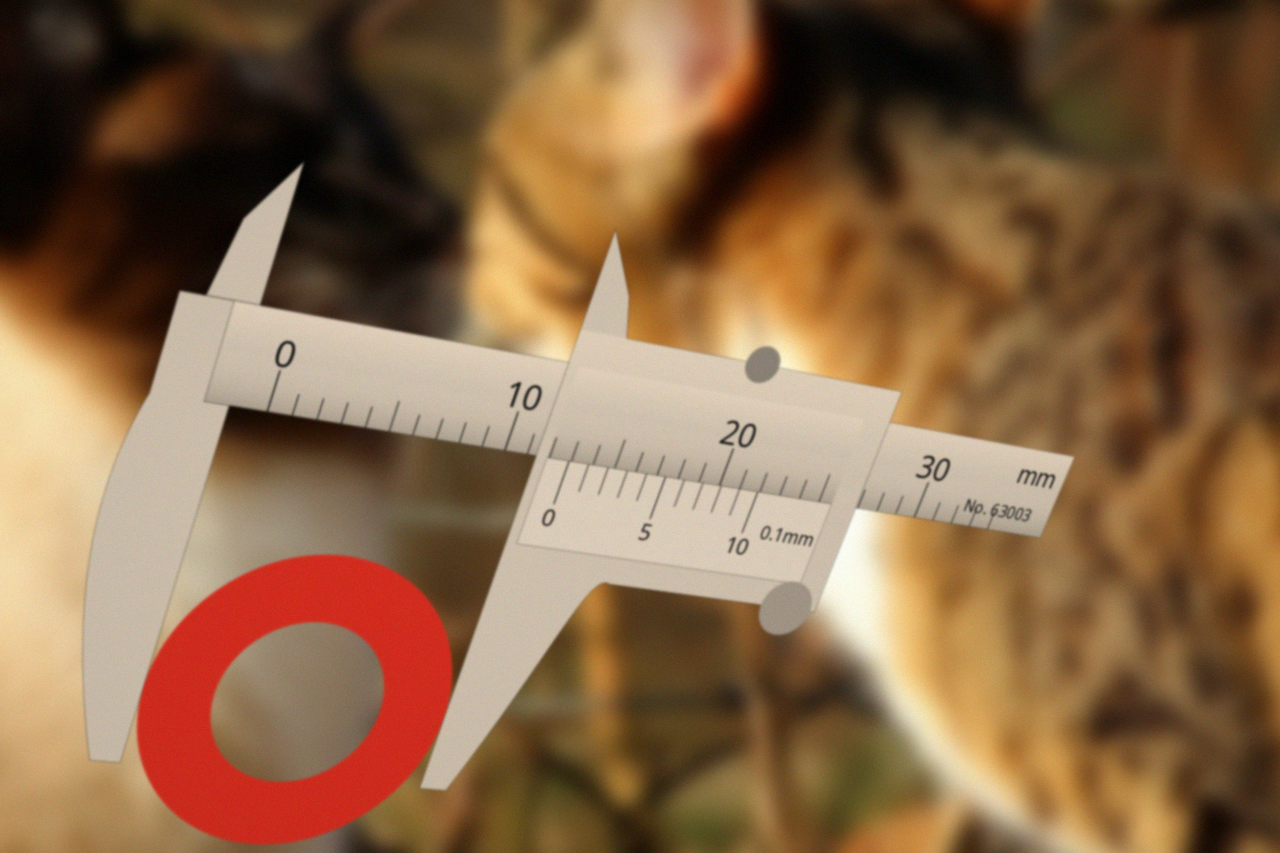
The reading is 12.9mm
